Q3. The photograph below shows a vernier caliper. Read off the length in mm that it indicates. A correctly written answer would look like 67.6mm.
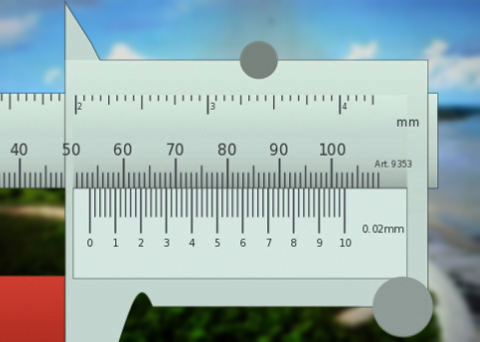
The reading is 53.5mm
